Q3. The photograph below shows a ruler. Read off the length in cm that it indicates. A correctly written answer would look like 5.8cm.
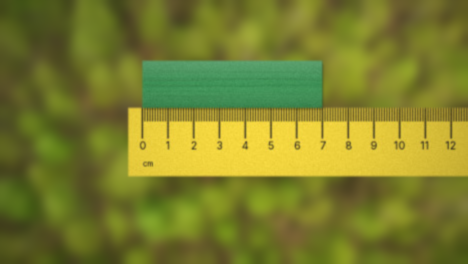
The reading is 7cm
